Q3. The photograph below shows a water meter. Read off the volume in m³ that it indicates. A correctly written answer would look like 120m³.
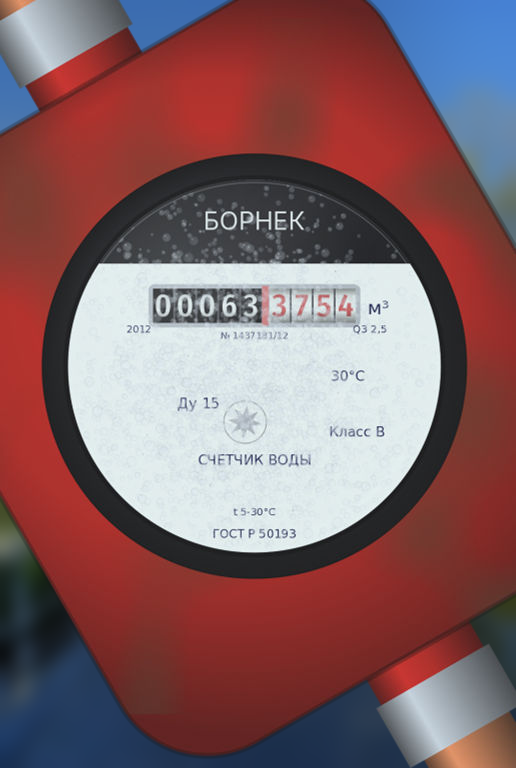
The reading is 63.3754m³
